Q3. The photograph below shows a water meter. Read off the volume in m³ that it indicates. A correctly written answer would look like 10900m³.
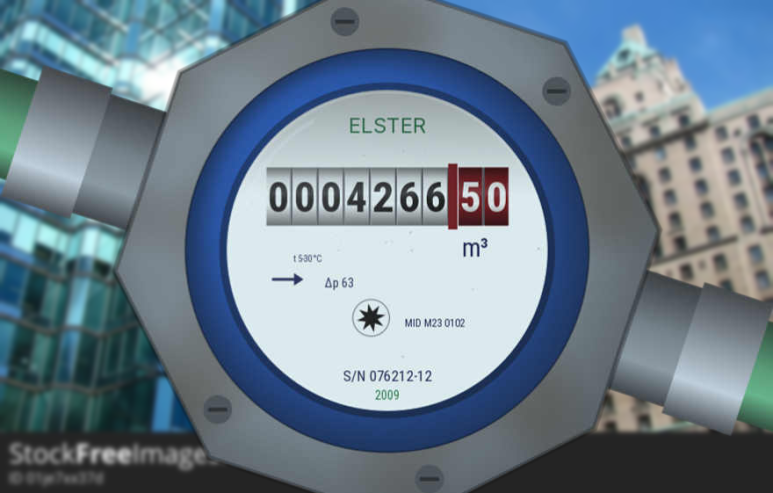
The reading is 4266.50m³
